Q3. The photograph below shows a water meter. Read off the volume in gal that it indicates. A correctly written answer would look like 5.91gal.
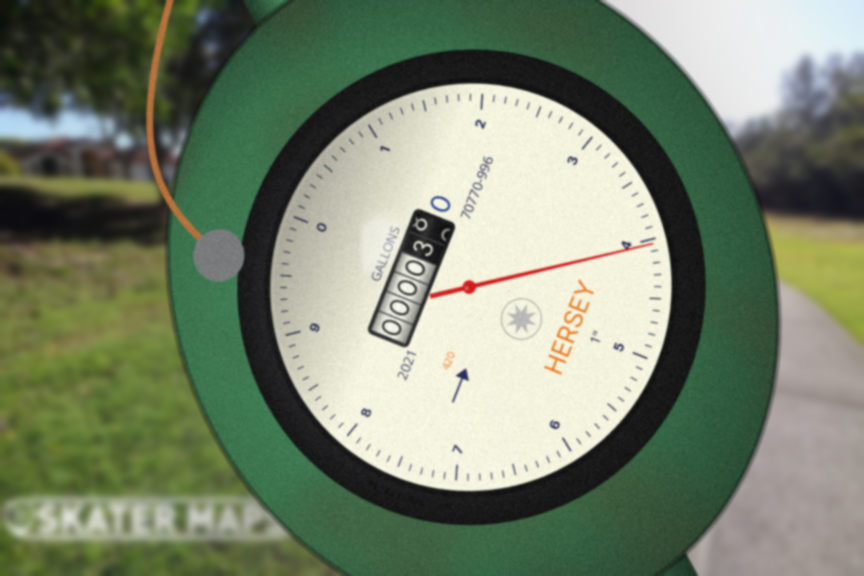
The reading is 384.0gal
